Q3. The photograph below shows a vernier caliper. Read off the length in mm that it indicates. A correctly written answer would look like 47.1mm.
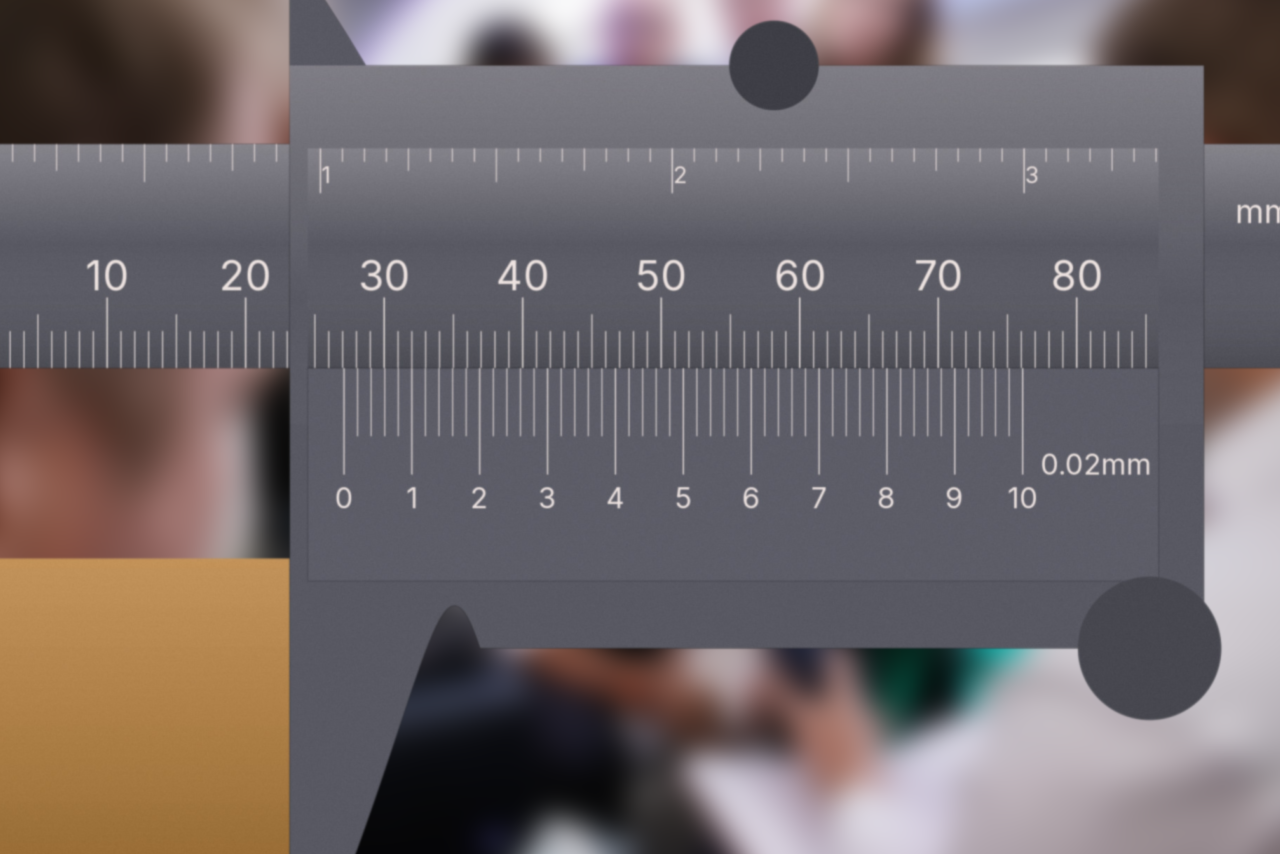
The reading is 27.1mm
